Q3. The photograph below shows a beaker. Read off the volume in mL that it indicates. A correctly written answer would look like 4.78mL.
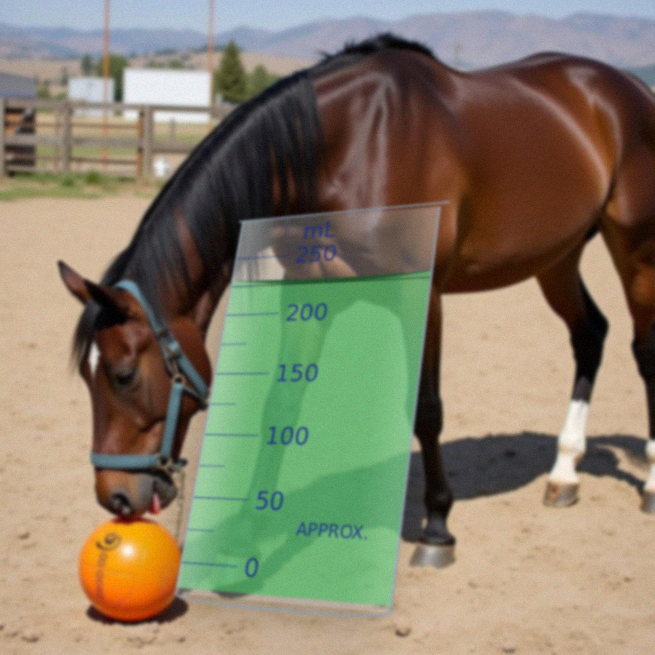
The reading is 225mL
